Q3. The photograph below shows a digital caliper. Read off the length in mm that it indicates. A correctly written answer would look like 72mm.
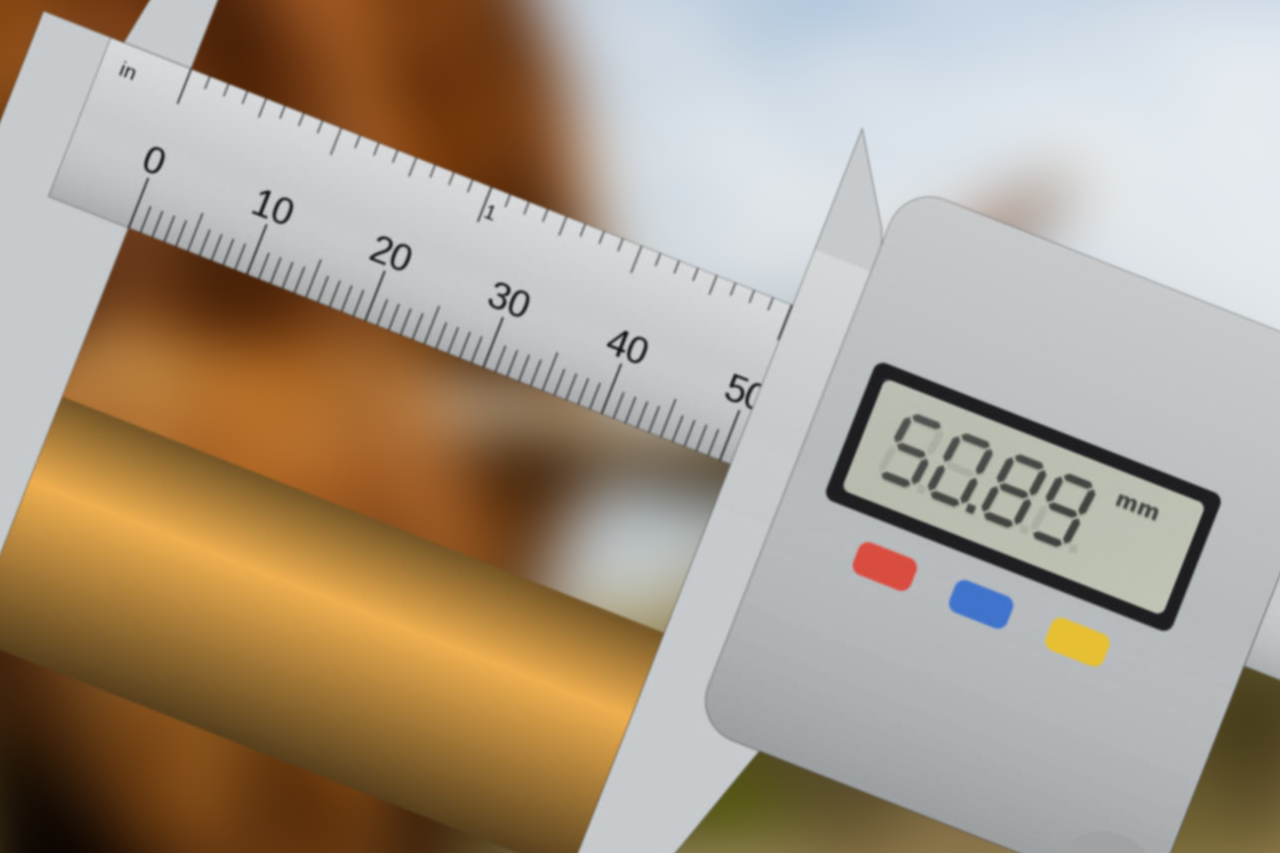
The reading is 50.89mm
